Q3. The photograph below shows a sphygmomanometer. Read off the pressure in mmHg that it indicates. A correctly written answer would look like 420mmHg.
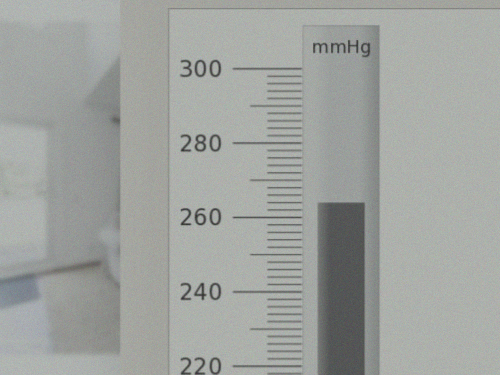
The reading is 264mmHg
